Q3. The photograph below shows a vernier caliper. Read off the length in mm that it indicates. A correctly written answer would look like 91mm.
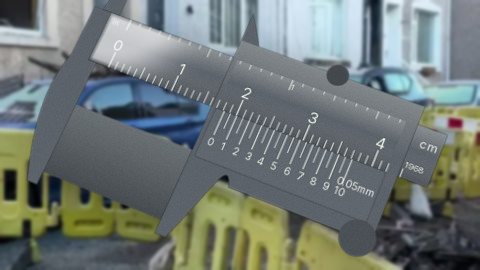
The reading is 18.2mm
